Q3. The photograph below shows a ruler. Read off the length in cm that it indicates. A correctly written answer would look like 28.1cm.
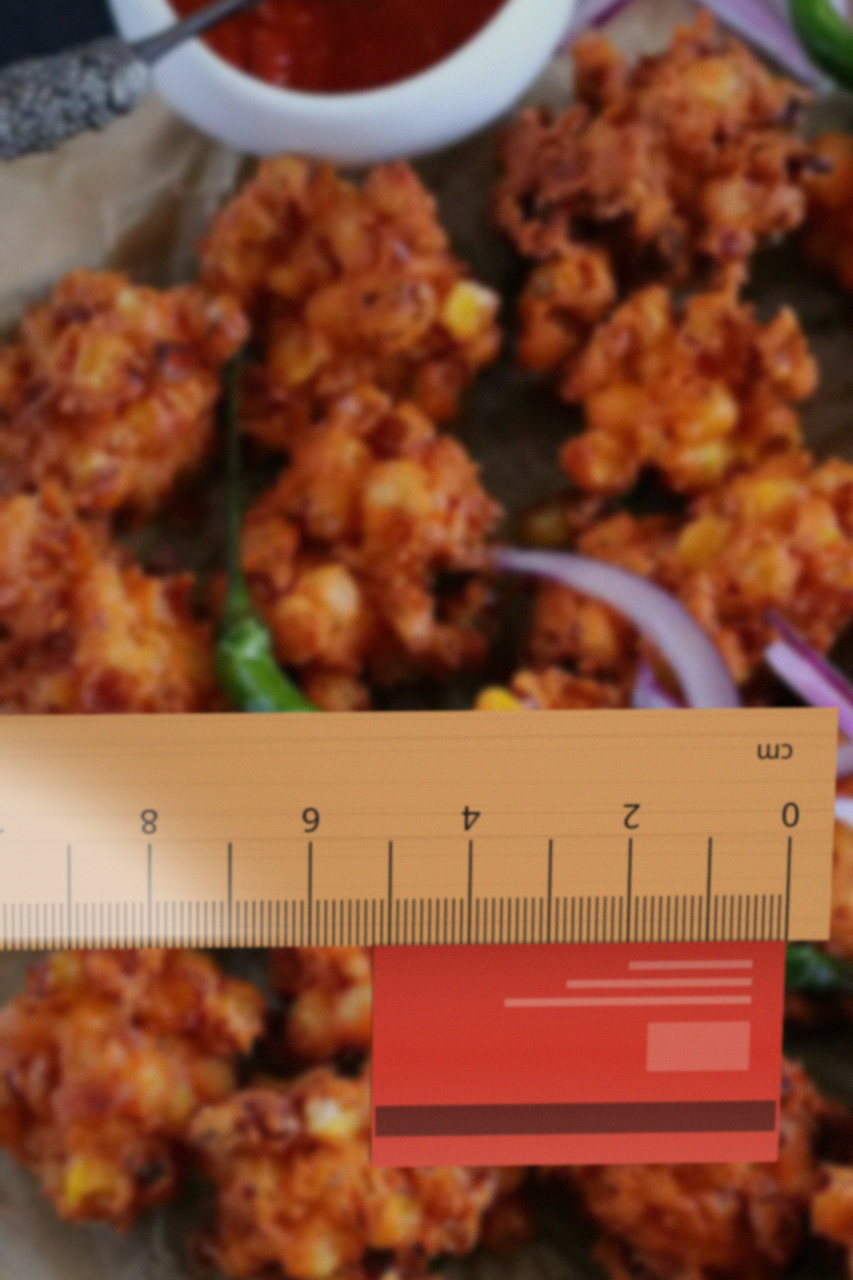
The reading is 5.2cm
